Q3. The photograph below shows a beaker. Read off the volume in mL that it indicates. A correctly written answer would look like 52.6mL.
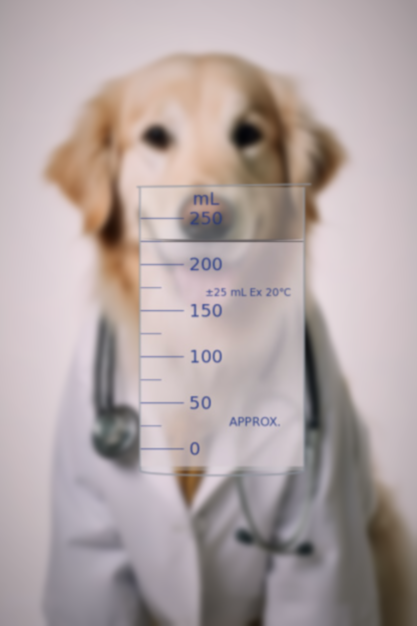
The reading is 225mL
